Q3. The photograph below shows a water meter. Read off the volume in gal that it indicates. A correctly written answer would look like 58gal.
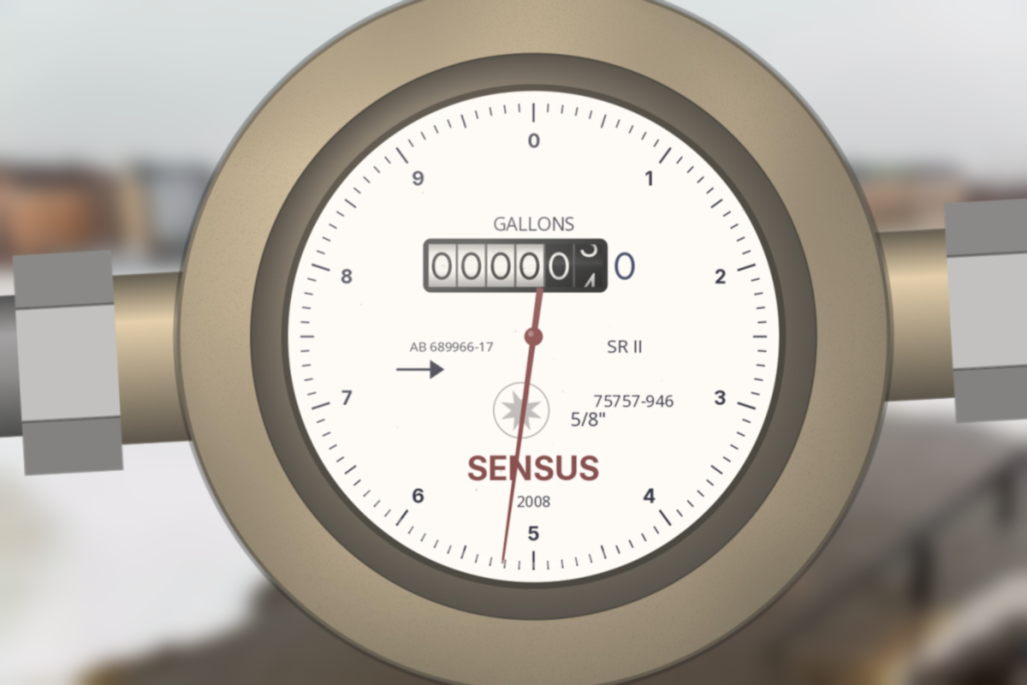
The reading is 35.2gal
